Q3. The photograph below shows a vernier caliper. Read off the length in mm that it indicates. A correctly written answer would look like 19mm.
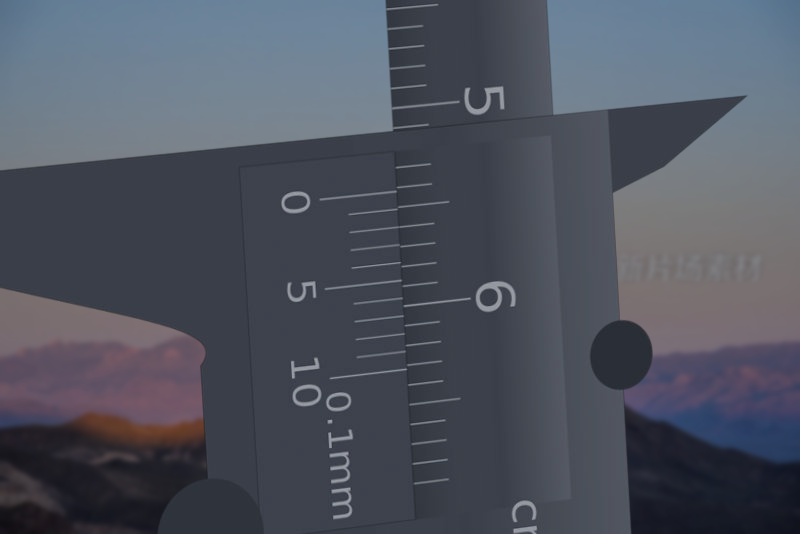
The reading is 54.2mm
